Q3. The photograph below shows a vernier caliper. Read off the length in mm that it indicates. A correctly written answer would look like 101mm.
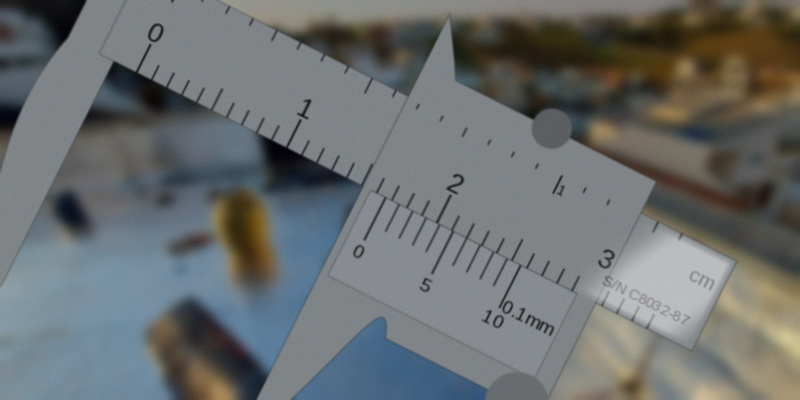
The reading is 16.6mm
